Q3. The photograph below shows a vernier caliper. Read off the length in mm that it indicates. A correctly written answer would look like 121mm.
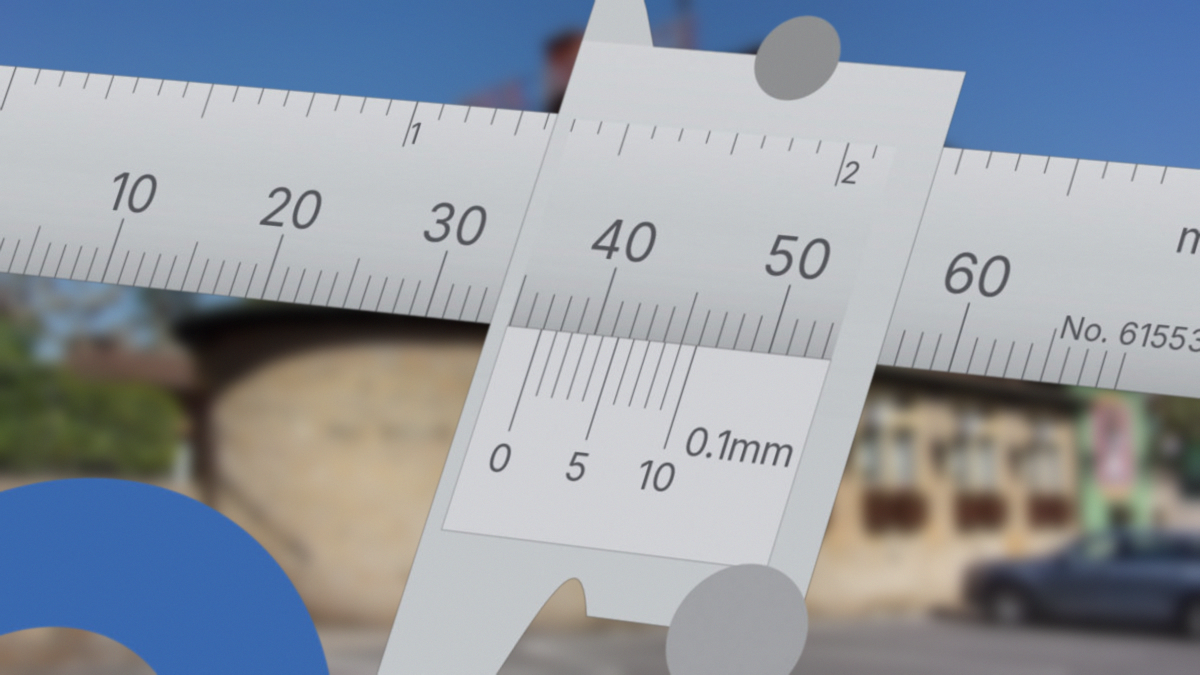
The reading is 36.9mm
